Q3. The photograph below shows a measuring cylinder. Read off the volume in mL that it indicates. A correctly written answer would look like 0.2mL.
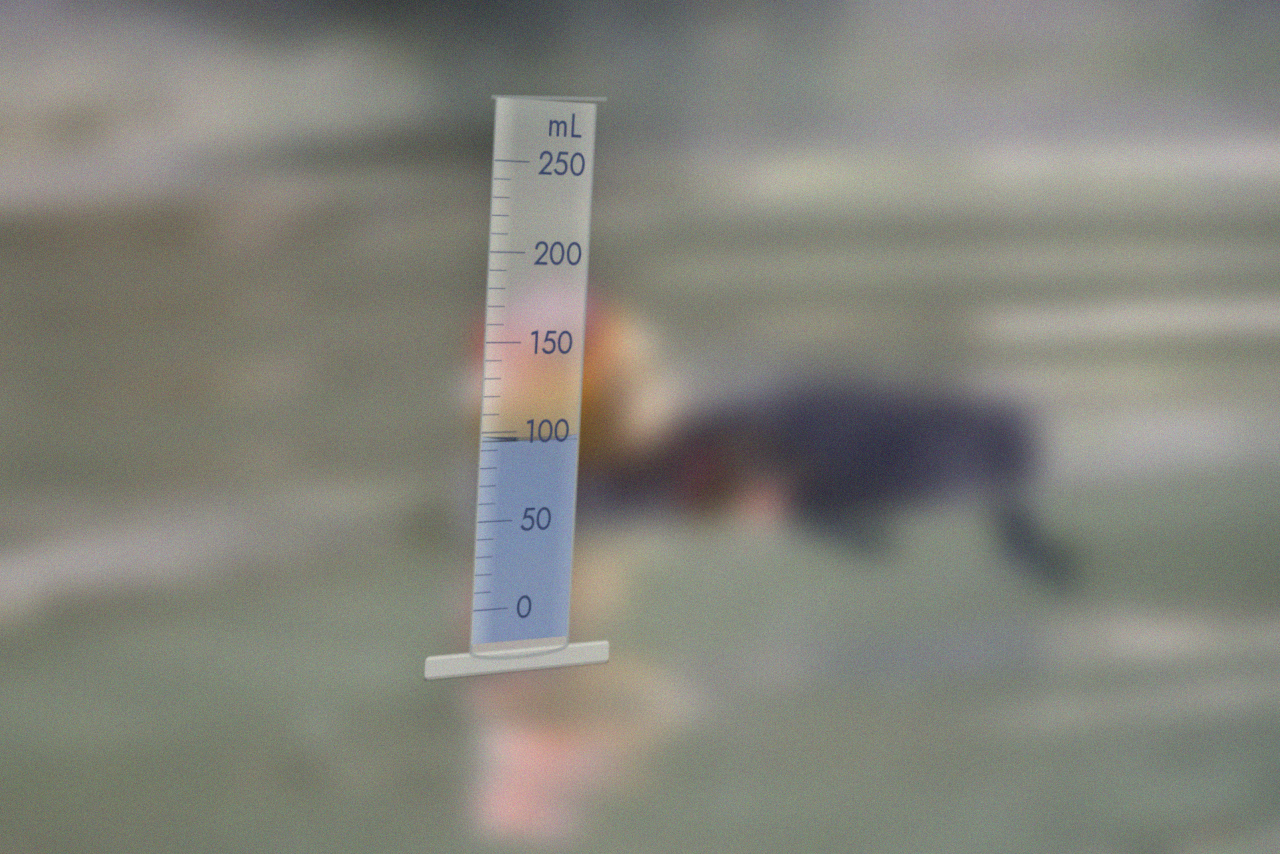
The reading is 95mL
